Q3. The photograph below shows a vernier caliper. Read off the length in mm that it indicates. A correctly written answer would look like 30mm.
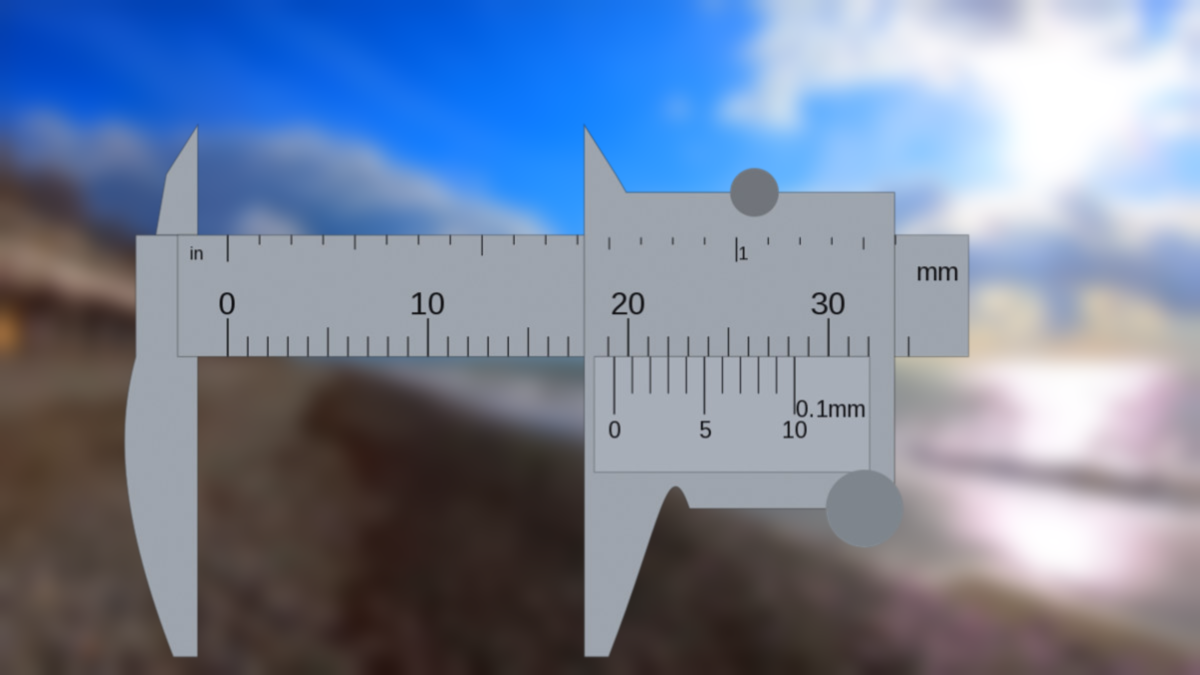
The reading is 19.3mm
